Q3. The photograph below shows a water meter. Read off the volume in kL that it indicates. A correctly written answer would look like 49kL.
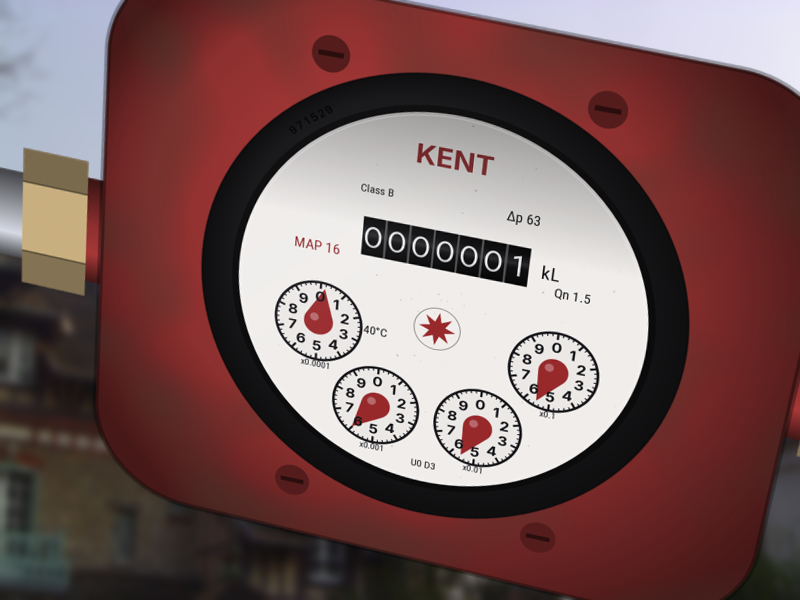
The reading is 1.5560kL
